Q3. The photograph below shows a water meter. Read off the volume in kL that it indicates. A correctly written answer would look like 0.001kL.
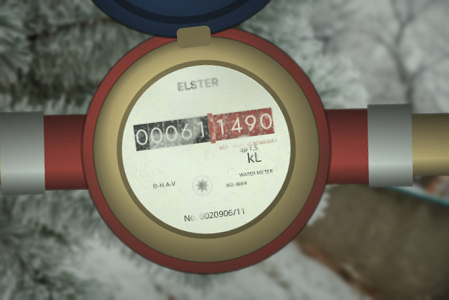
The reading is 61.1490kL
